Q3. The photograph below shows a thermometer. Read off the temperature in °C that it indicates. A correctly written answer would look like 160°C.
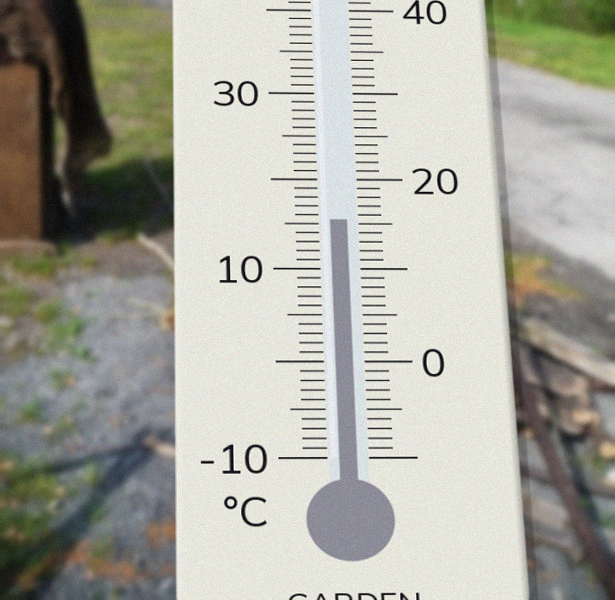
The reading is 15.5°C
